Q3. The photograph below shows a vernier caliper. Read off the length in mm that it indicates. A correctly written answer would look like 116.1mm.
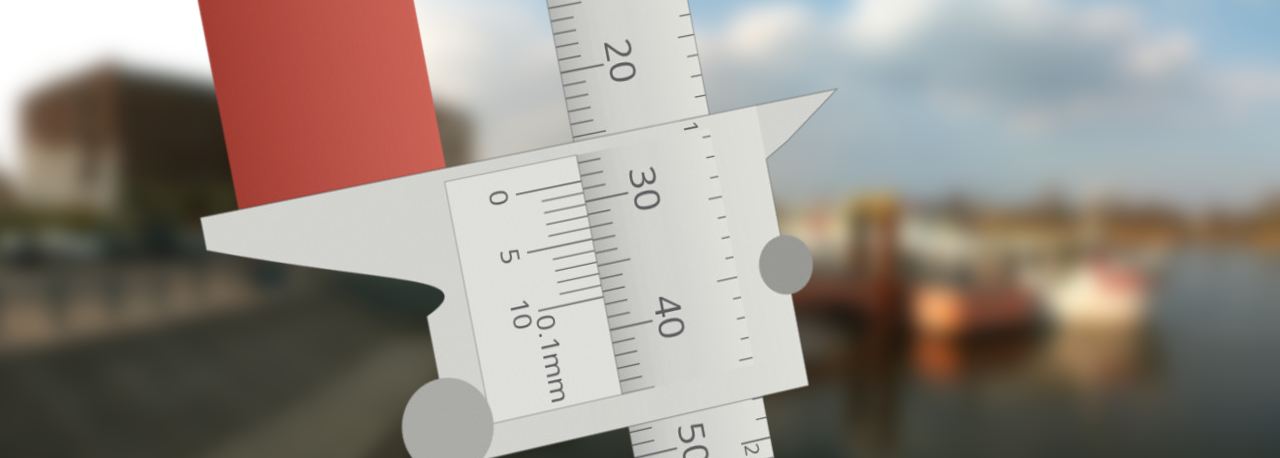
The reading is 28.4mm
